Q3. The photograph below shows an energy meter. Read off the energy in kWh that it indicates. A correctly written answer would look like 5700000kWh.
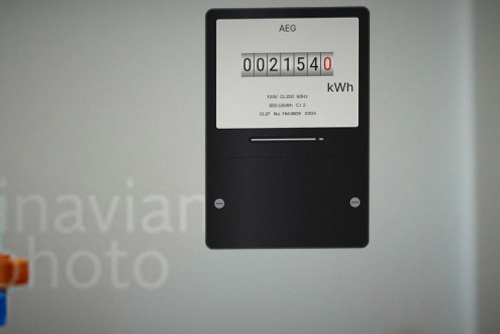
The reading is 2154.0kWh
